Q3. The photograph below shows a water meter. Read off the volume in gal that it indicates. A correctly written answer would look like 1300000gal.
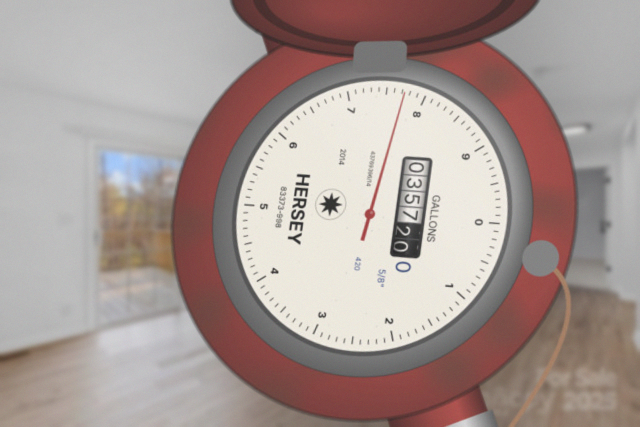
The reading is 357197.7gal
